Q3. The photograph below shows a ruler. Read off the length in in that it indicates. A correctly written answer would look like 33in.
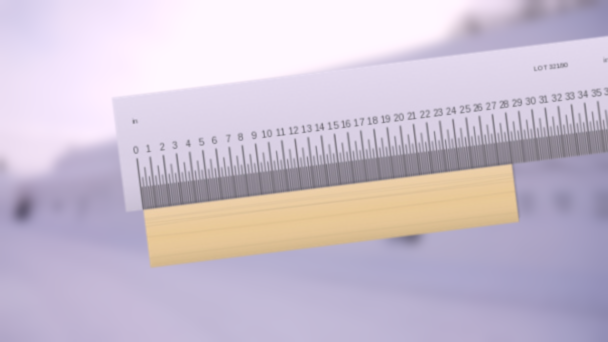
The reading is 28in
